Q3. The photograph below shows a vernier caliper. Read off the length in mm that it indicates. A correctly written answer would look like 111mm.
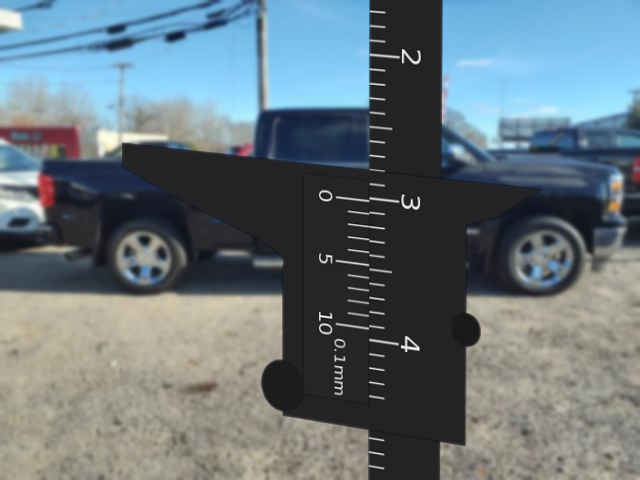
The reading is 30.2mm
